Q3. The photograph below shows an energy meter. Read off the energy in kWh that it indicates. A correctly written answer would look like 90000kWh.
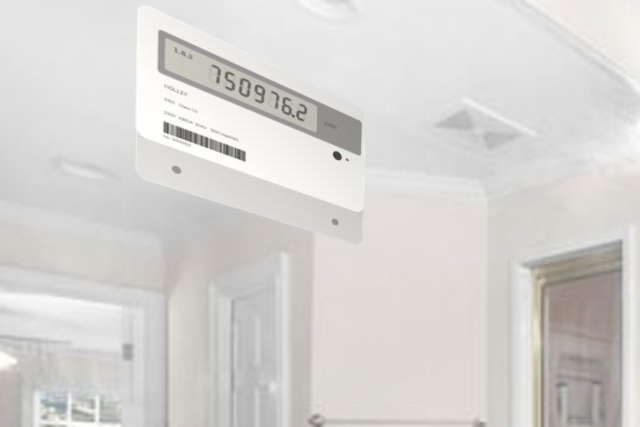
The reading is 750976.2kWh
